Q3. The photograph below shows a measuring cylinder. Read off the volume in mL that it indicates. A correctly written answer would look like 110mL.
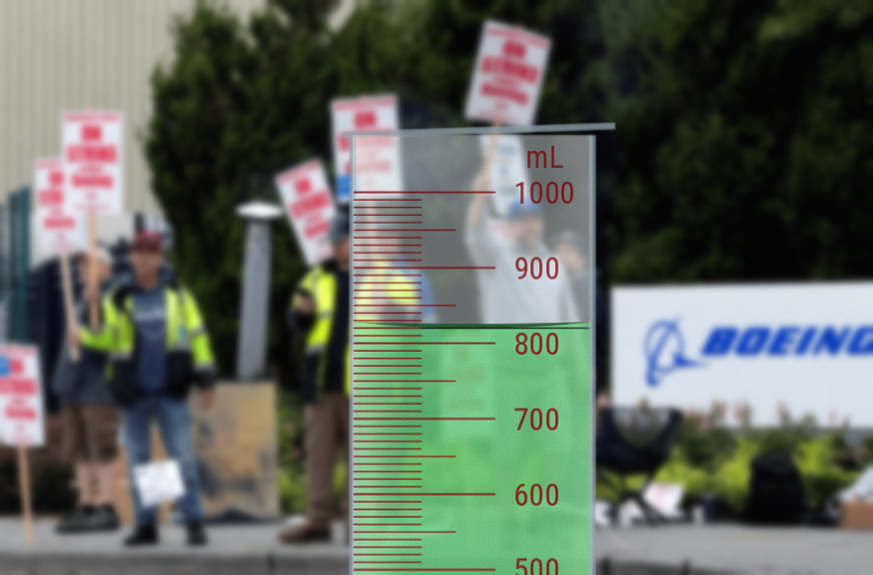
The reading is 820mL
